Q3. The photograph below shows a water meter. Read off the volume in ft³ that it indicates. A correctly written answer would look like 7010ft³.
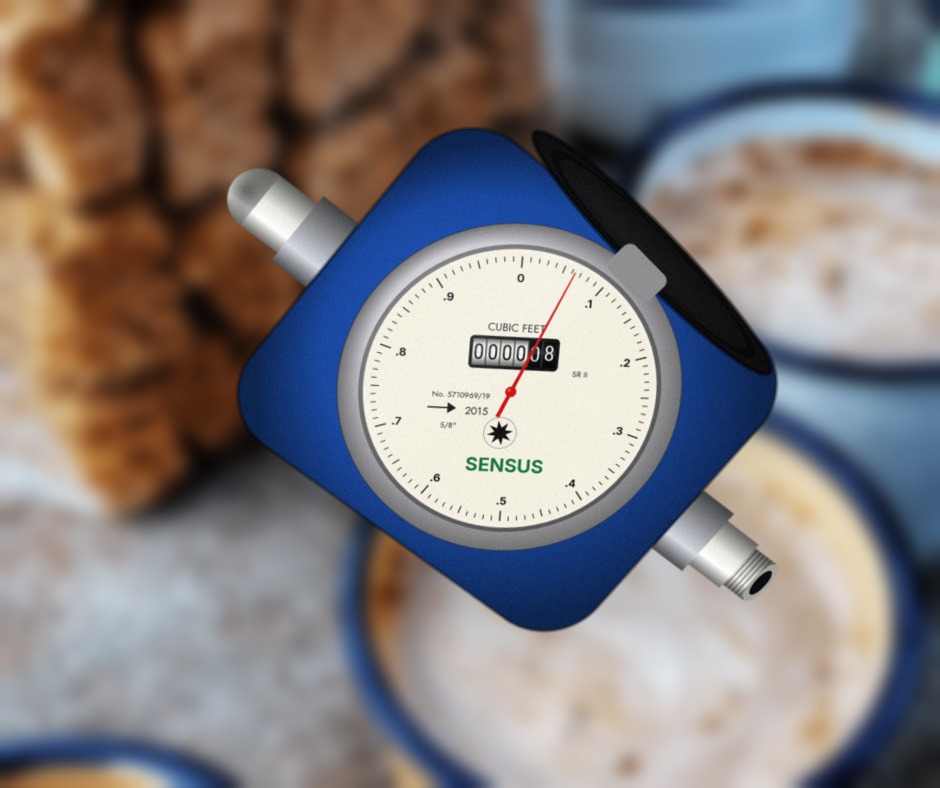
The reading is 8.06ft³
